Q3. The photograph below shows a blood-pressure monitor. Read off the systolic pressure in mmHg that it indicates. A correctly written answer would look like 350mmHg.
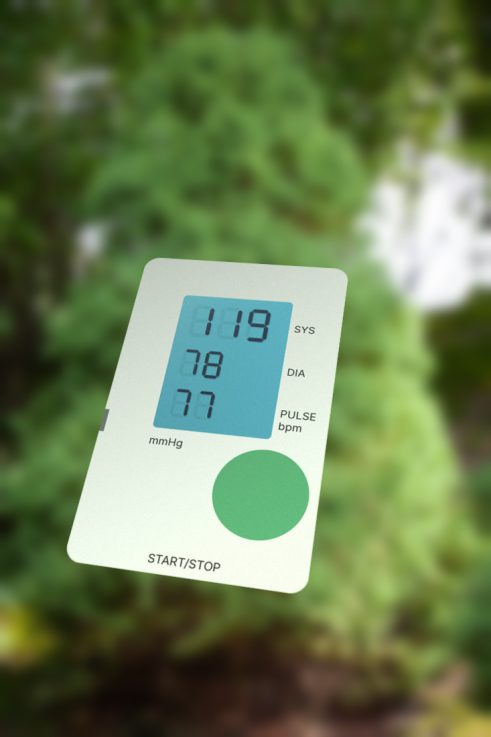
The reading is 119mmHg
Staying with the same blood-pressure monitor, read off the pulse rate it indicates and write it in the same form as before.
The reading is 77bpm
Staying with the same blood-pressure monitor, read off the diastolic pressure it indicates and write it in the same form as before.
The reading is 78mmHg
